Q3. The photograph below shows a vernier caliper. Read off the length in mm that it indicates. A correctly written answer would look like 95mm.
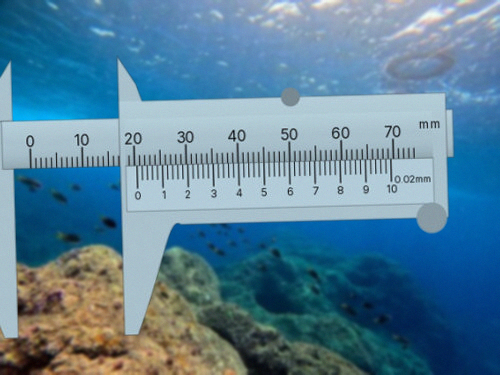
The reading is 20.5mm
